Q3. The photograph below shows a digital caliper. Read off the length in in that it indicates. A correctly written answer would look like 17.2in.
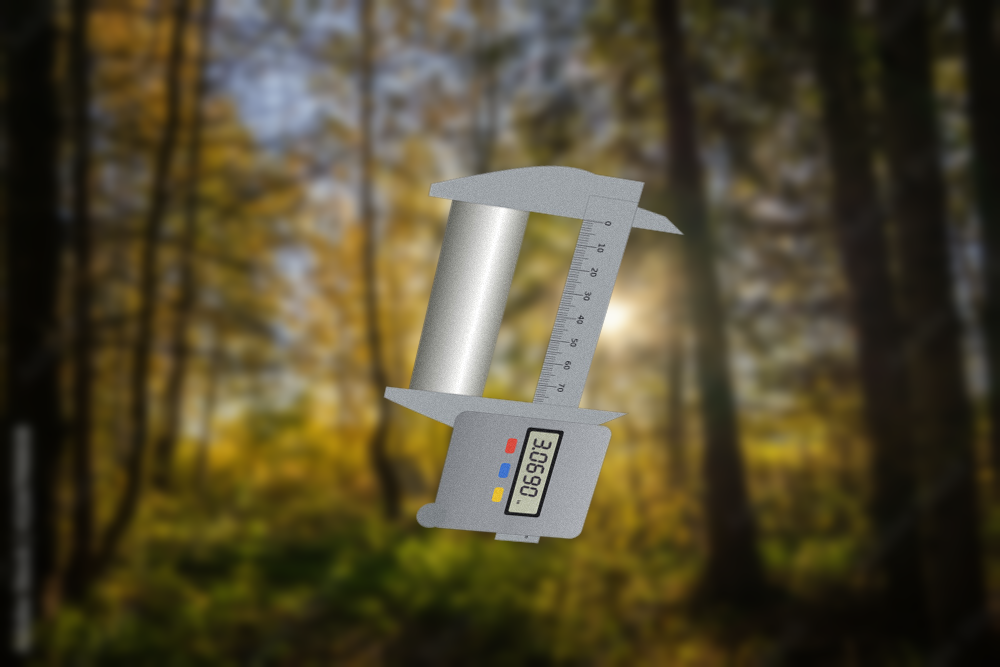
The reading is 3.0690in
